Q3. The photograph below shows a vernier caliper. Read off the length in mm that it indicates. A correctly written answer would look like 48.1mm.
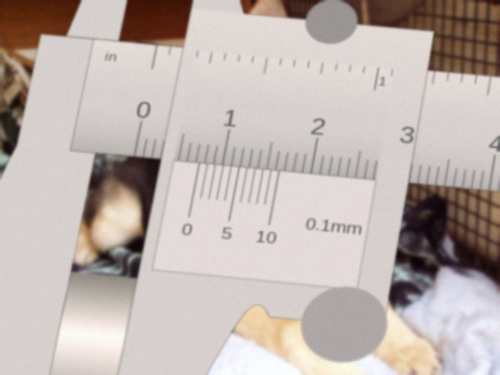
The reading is 7.4mm
